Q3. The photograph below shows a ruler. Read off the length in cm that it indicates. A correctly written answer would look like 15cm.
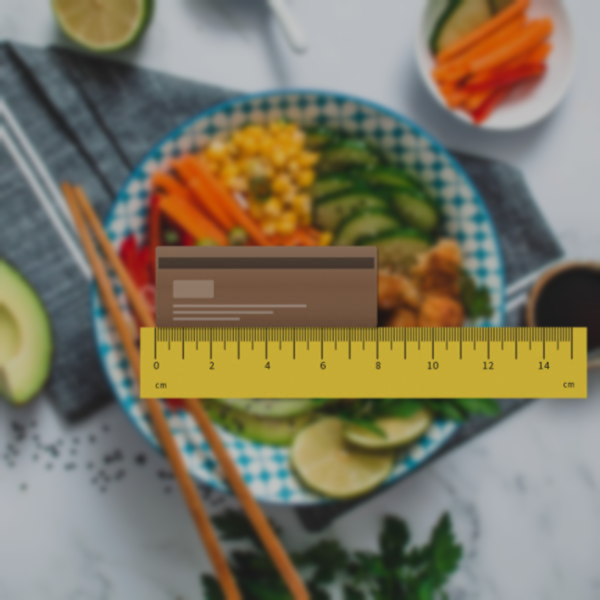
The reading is 8cm
